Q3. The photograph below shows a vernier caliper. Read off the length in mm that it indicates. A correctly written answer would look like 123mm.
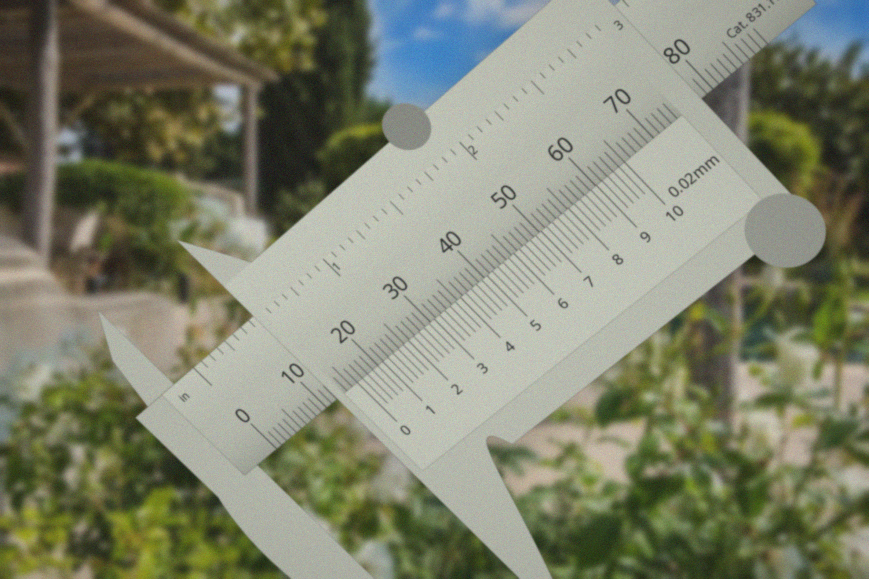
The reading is 16.0mm
